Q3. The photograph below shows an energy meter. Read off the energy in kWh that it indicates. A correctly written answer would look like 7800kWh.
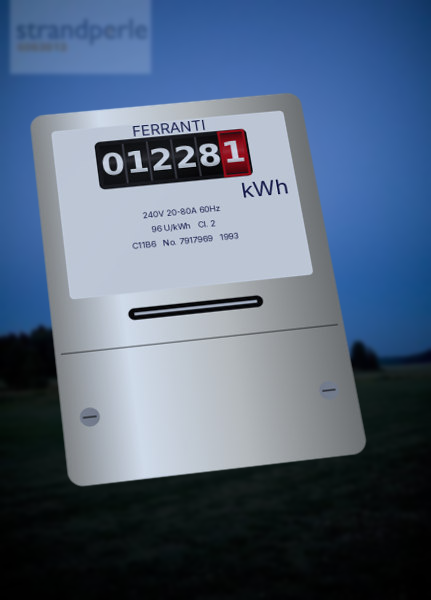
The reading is 1228.1kWh
